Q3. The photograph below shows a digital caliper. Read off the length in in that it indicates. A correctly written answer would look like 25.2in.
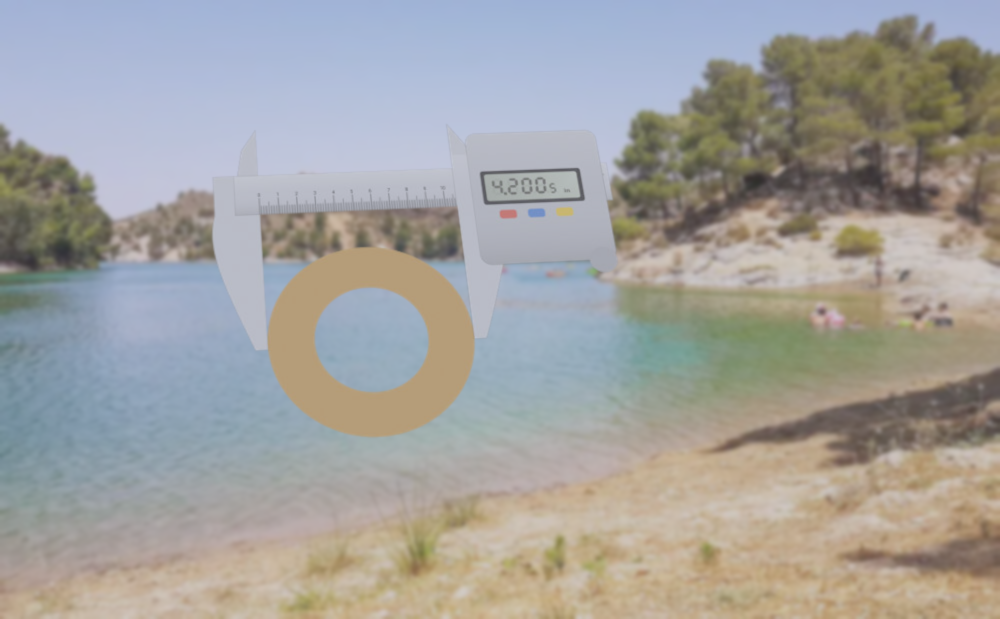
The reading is 4.2005in
